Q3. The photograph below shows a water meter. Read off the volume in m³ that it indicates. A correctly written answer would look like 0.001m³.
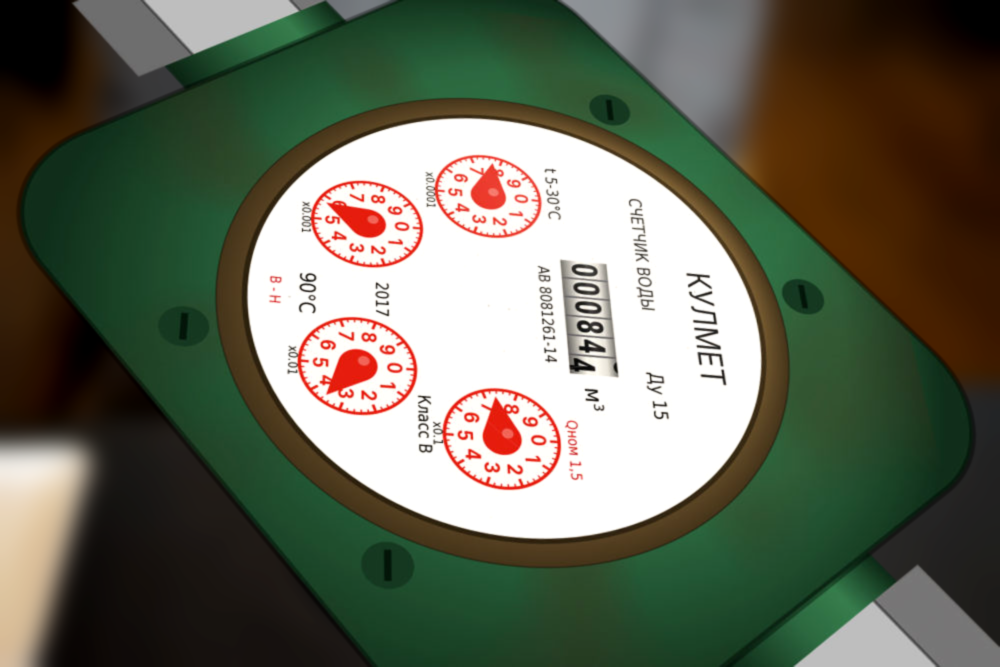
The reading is 843.7357m³
